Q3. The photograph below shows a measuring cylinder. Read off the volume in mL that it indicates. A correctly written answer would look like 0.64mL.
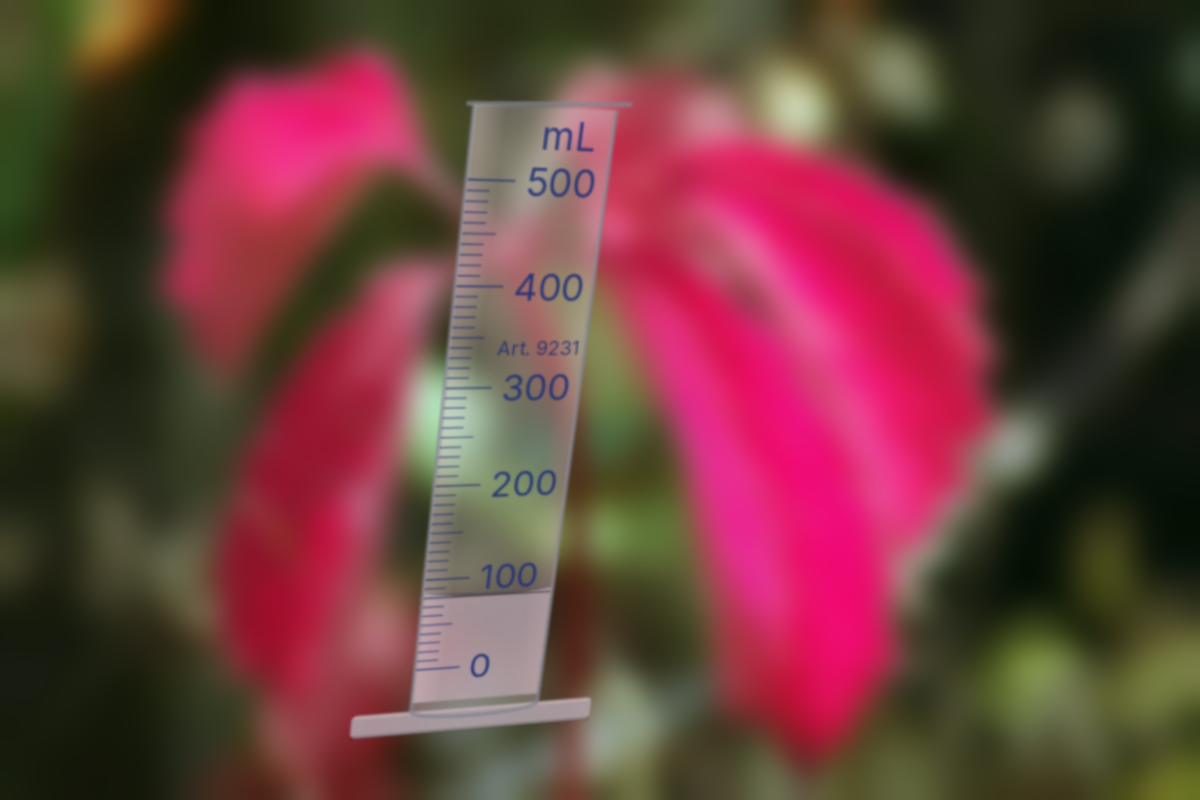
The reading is 80mL
